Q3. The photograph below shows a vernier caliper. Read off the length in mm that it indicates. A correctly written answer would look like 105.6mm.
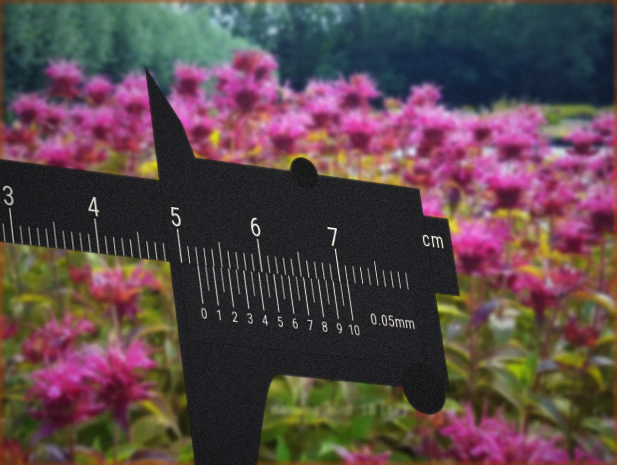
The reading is 52.0mm
